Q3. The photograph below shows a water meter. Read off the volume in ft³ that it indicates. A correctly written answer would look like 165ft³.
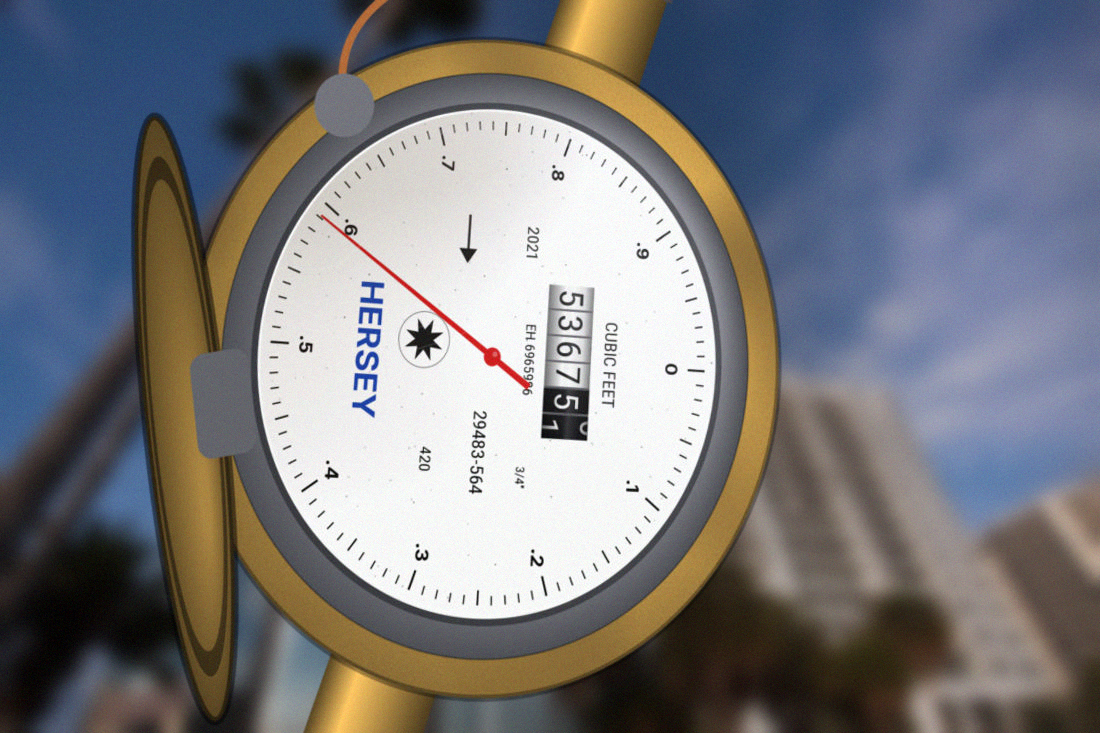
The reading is 536750.59ft³
